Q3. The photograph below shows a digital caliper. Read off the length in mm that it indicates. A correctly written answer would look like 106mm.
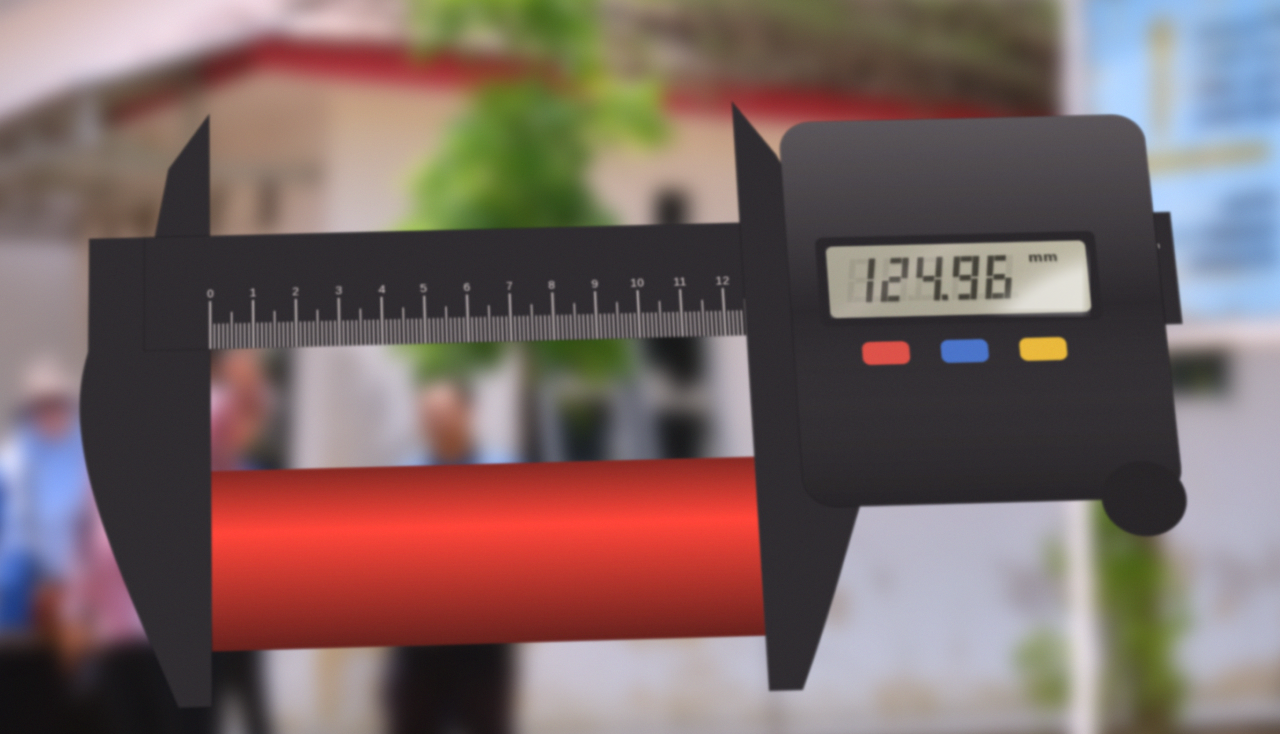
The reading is 124.96mm
